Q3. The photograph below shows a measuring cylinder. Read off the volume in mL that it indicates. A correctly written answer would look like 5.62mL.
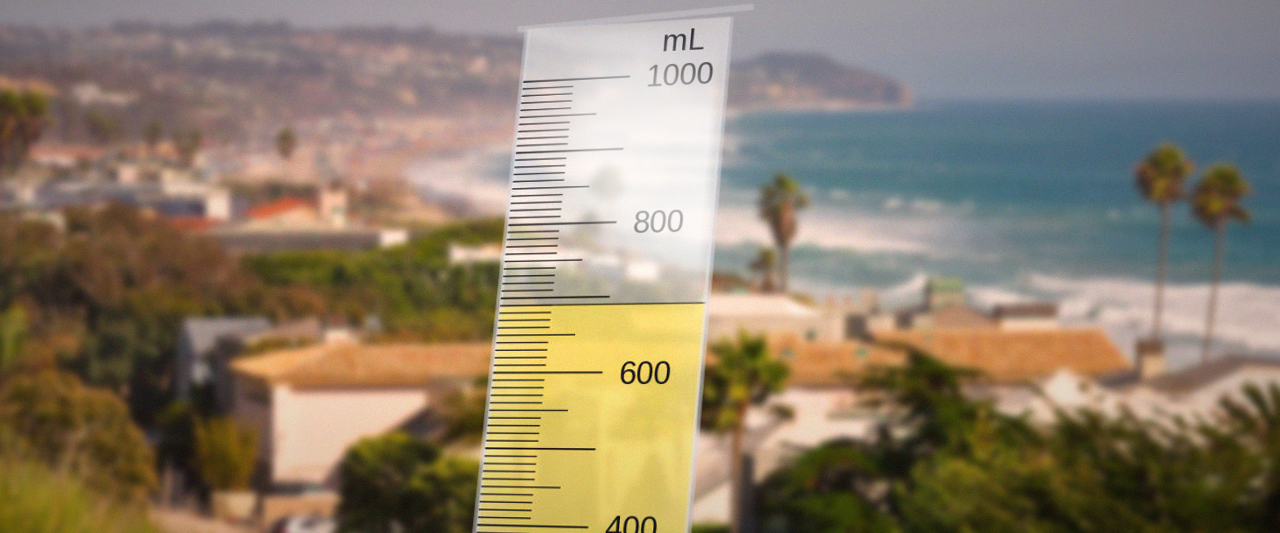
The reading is 690mL
